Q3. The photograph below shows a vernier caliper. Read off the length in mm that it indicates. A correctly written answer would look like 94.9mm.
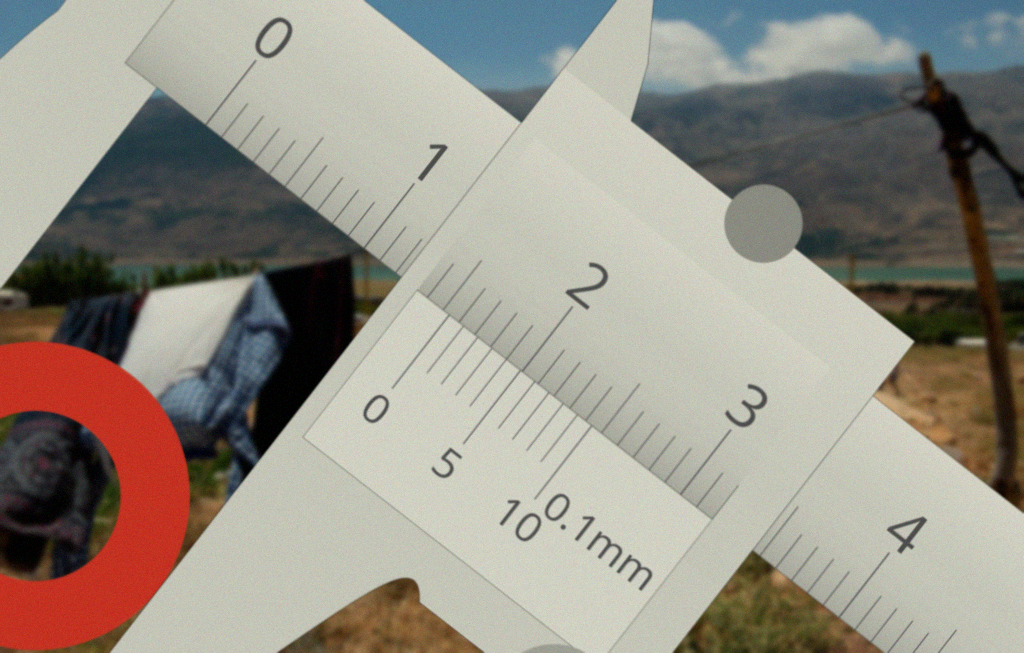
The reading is 15.4mm
